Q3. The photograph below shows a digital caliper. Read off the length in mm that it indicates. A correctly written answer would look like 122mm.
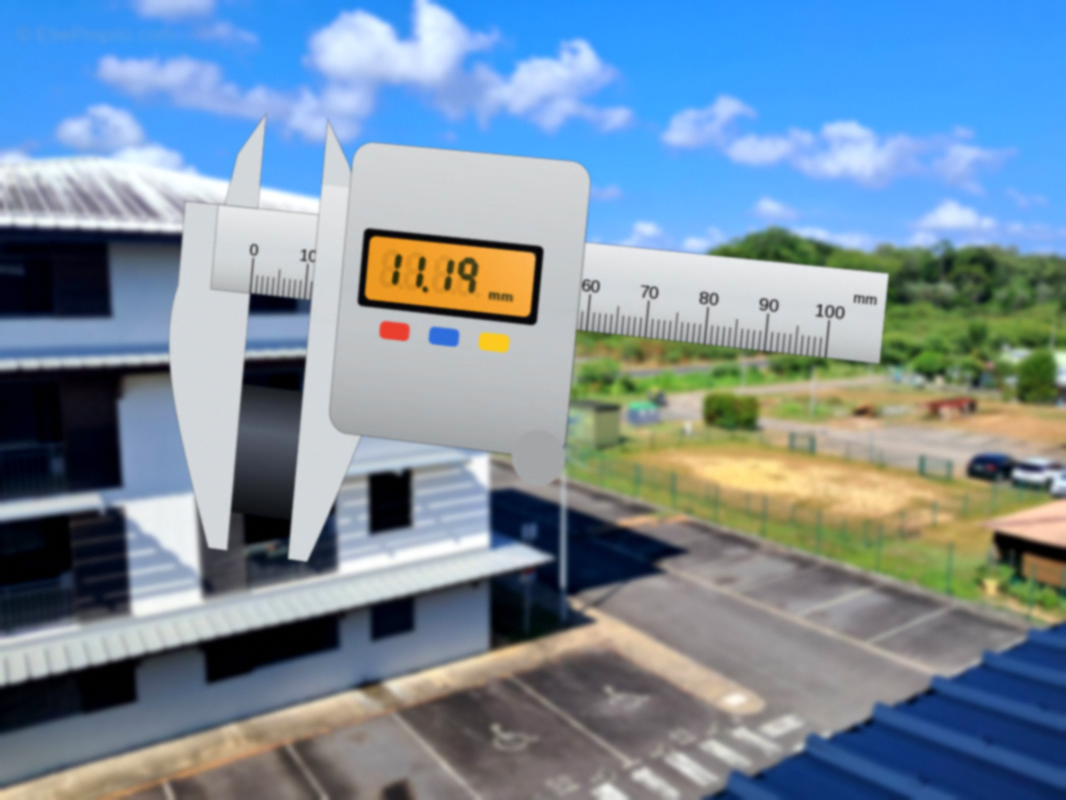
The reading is 11.19mm
